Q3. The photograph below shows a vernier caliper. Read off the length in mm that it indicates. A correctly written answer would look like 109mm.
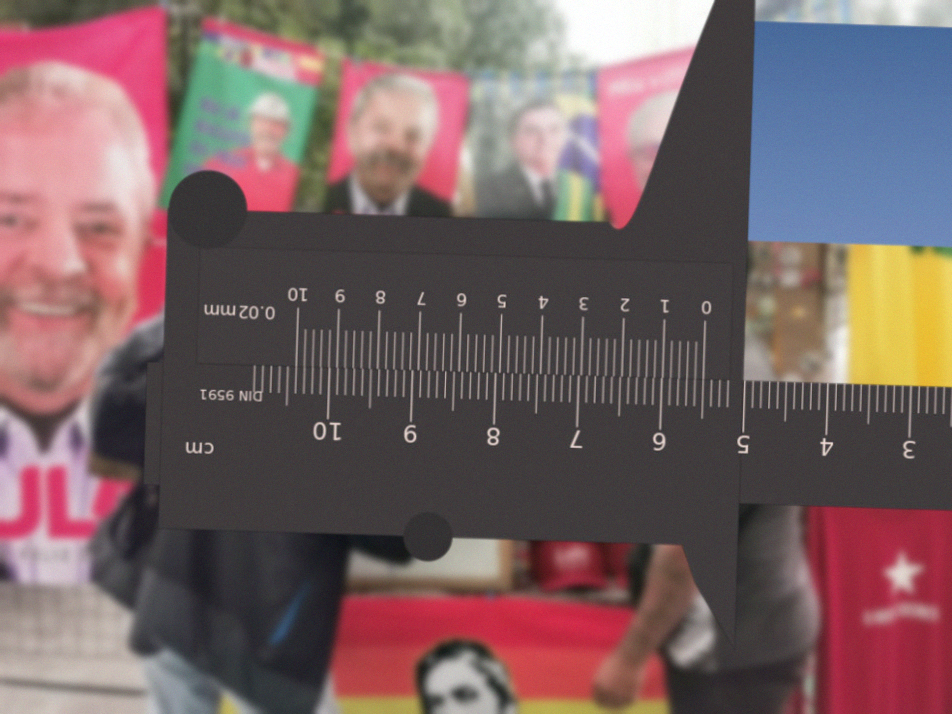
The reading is 55.0mm
